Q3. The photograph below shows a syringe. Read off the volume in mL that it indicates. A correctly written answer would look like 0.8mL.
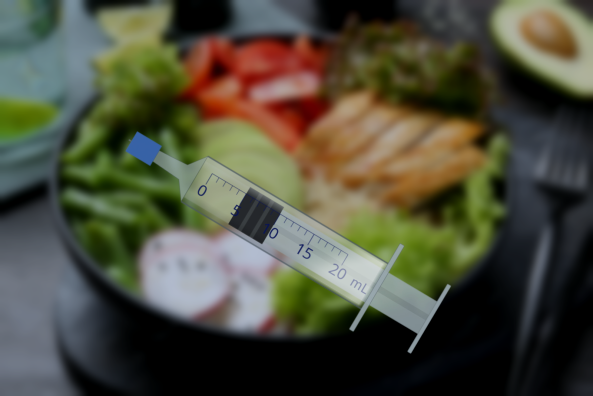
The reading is 5mL
